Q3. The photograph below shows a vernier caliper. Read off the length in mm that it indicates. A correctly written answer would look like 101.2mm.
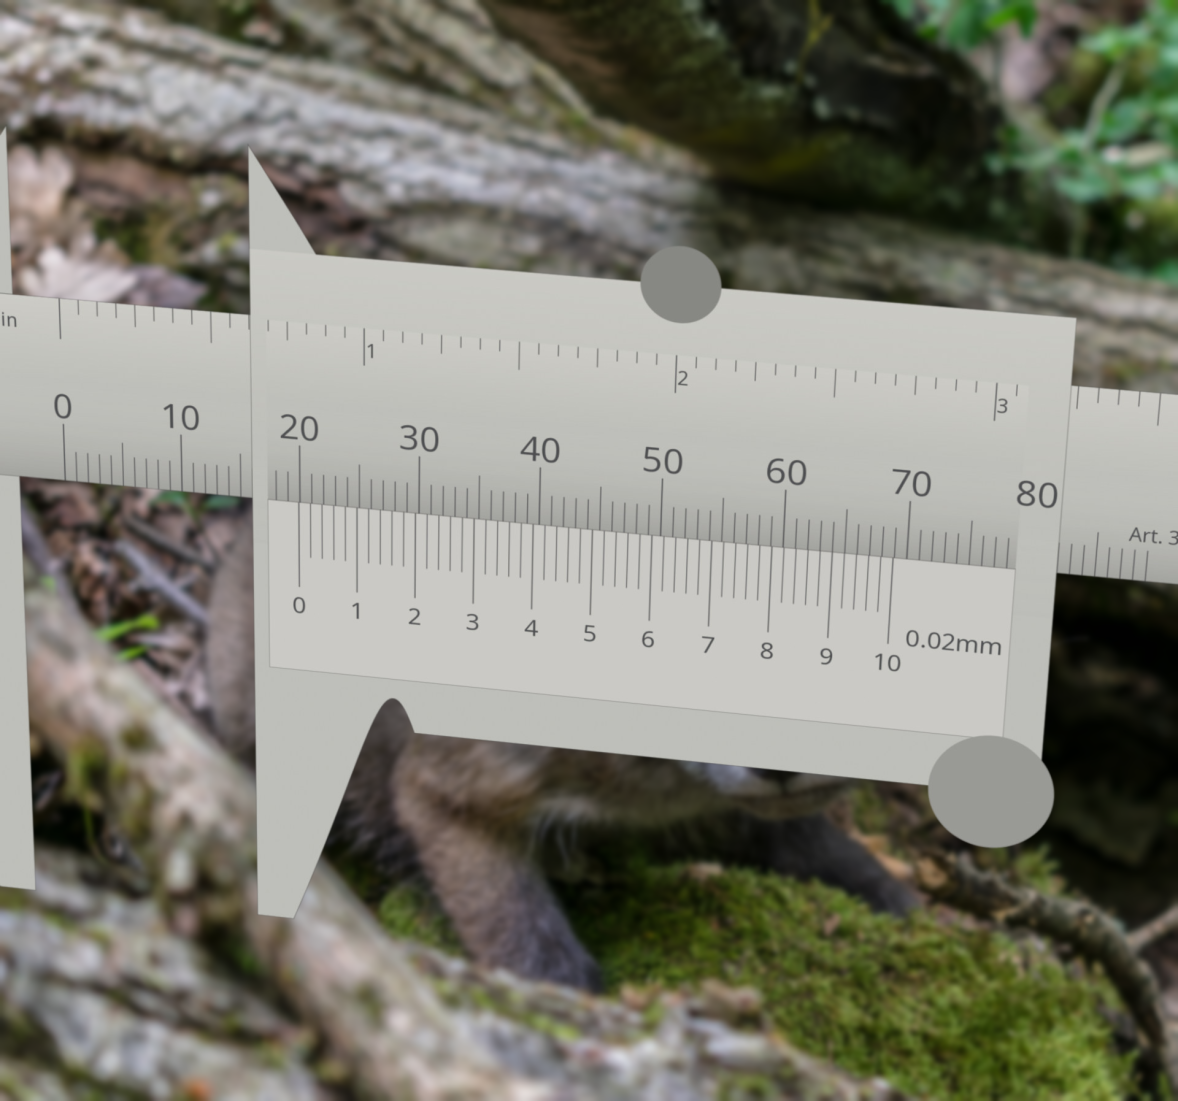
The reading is 19.9mm
